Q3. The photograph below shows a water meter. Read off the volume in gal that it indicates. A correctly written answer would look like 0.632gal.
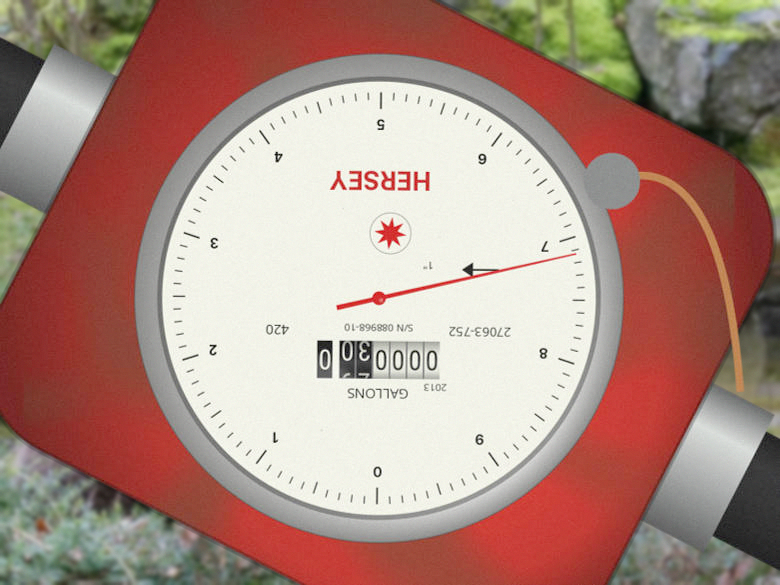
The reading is 297.1gal
